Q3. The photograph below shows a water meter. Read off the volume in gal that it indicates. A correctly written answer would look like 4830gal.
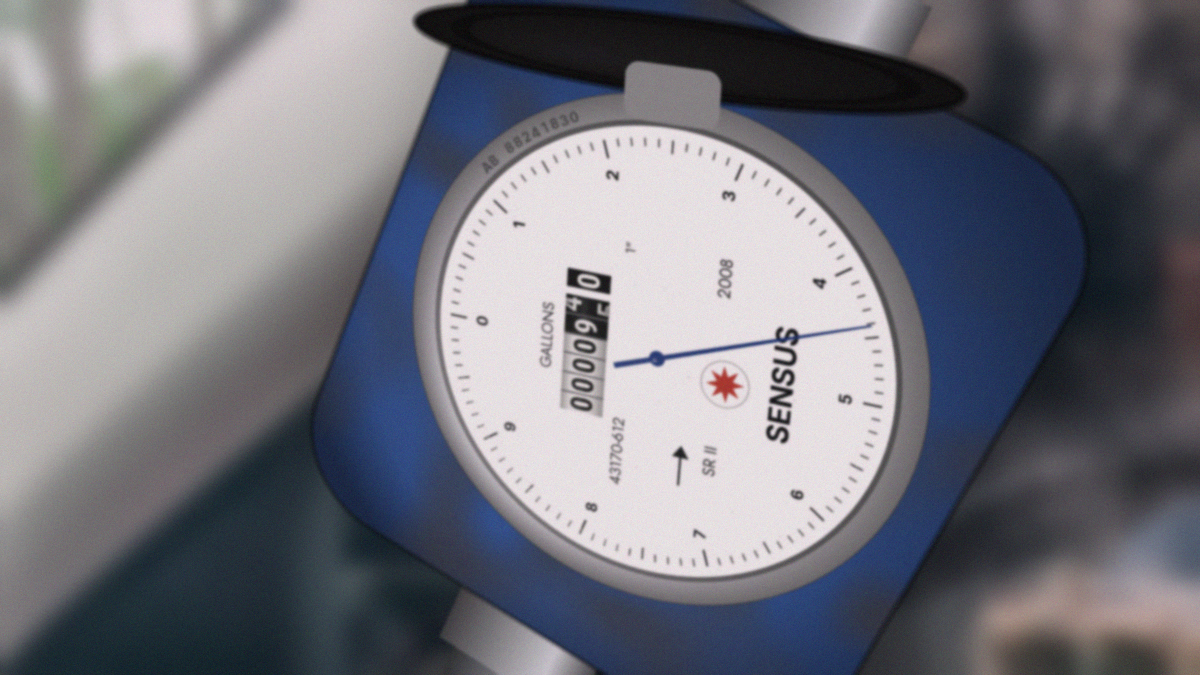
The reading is 944.4gal
